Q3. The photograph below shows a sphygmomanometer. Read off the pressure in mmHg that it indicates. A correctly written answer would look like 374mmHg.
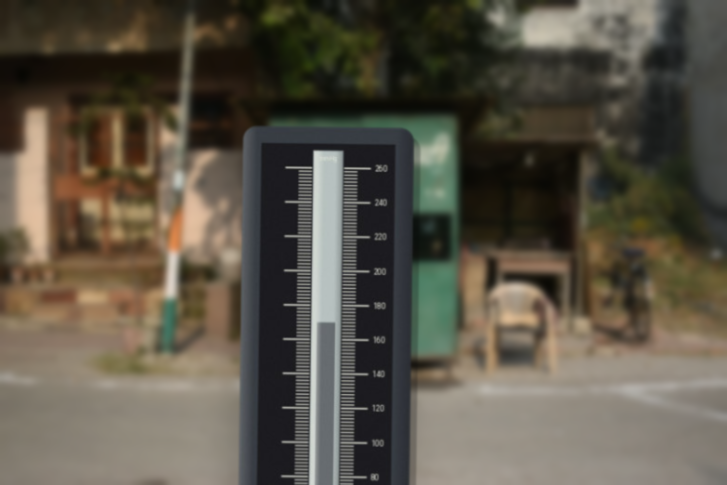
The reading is 170mmHg
